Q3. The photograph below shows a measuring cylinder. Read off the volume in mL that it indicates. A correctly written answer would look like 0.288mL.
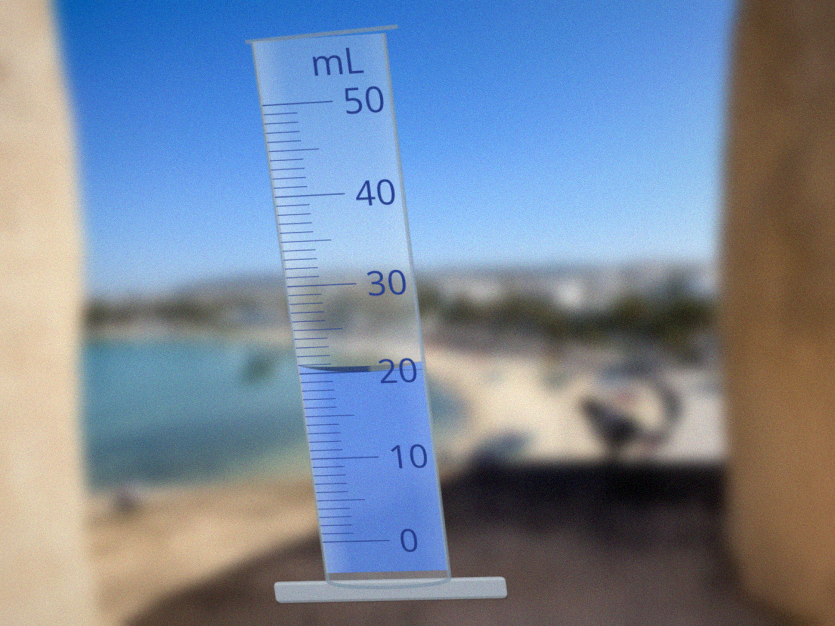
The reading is 20mL
